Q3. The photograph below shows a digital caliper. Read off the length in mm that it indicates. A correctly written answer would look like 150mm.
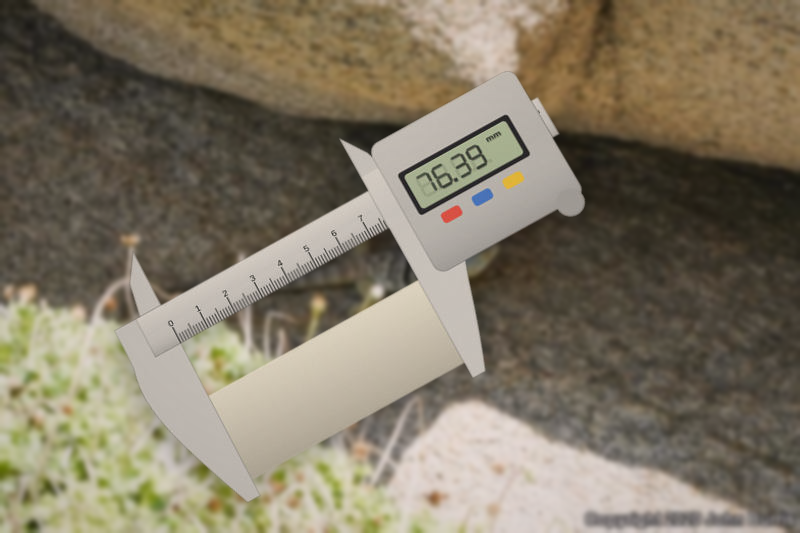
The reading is 76.39mm
